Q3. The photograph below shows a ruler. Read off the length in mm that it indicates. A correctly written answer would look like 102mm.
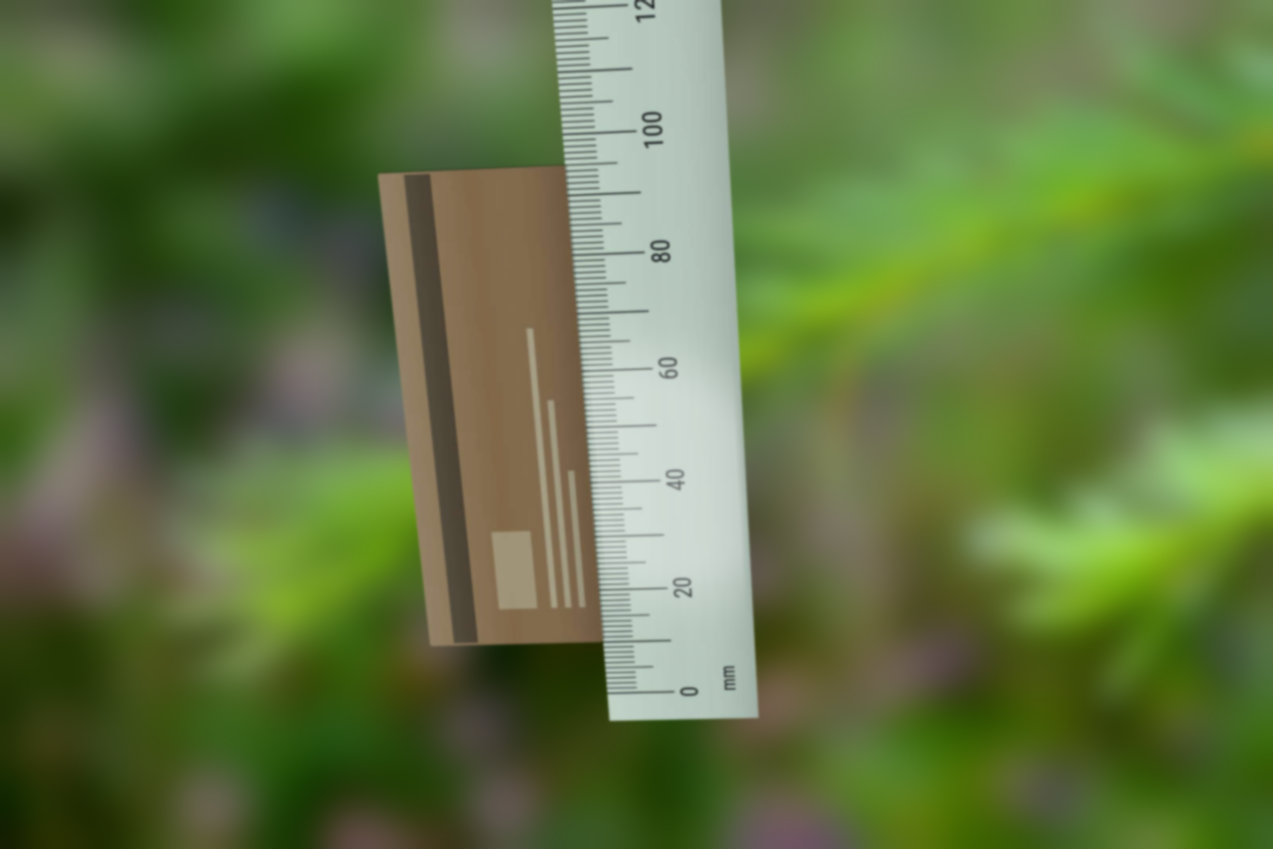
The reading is 85mm
